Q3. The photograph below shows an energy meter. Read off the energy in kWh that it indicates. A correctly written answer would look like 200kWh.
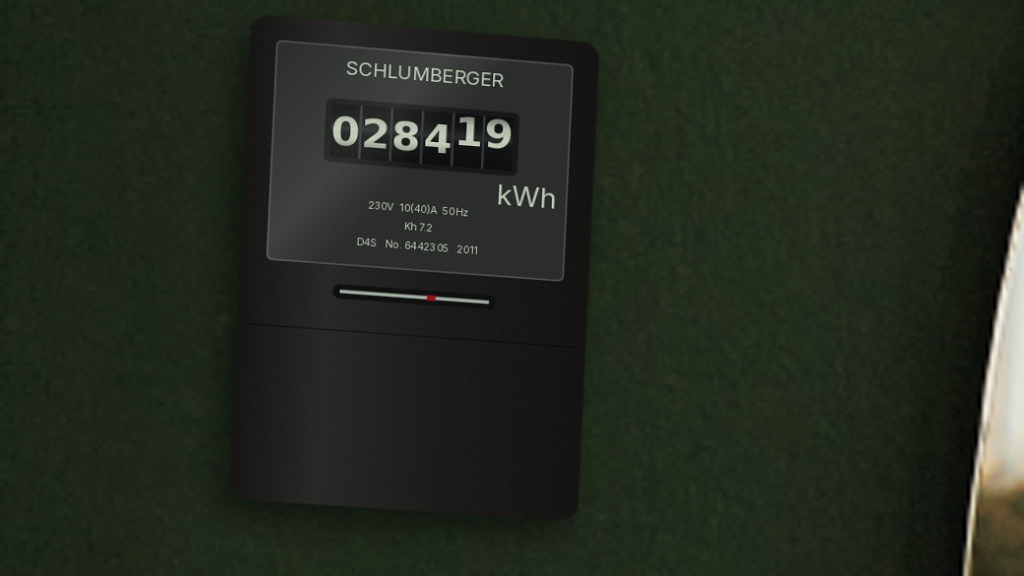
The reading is 28419kWh
